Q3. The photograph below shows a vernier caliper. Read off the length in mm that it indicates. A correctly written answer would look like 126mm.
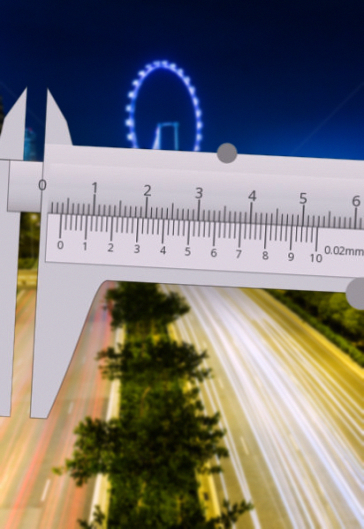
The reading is 3.8mm
